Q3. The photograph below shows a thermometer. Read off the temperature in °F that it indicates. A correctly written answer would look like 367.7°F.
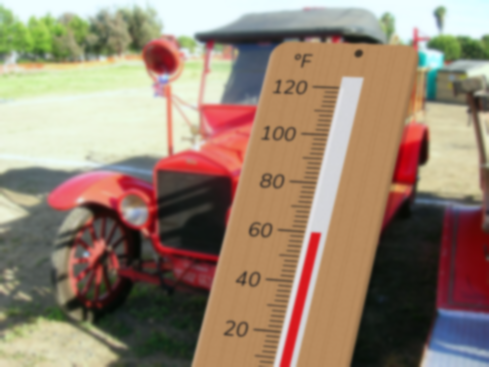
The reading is 60°F
